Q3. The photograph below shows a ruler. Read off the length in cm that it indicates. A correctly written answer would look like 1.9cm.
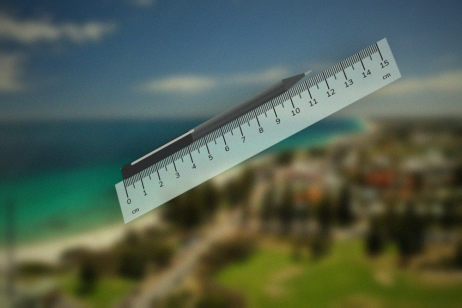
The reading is 11.5cm
